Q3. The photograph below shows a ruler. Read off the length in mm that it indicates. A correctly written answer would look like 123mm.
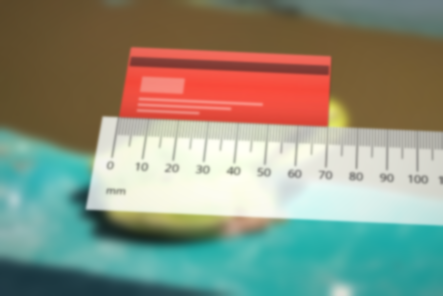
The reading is 70mm
